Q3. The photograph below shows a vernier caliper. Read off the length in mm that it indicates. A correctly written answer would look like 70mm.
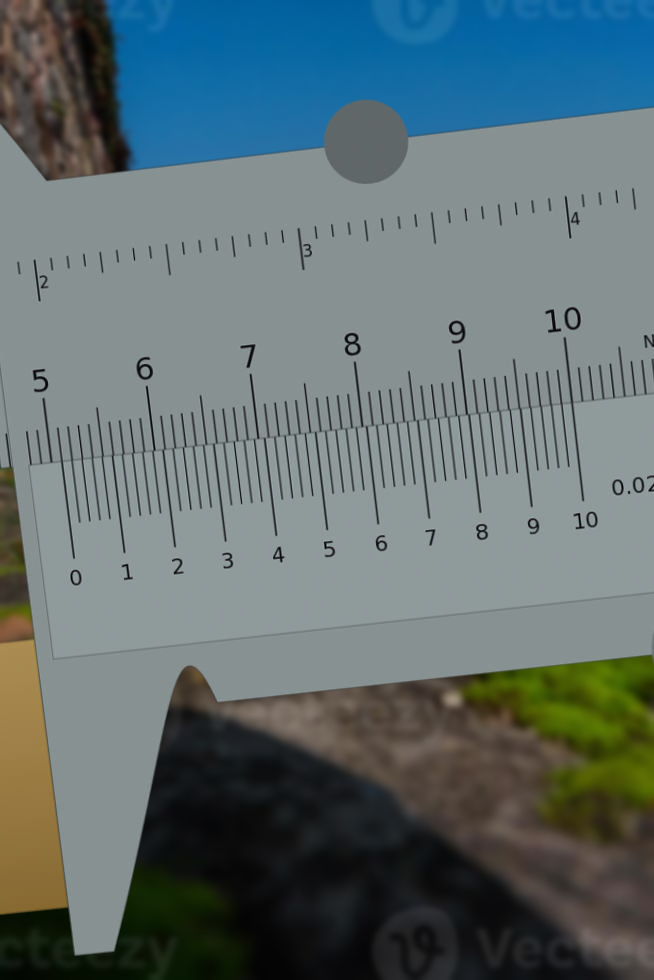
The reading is 51.0mm
